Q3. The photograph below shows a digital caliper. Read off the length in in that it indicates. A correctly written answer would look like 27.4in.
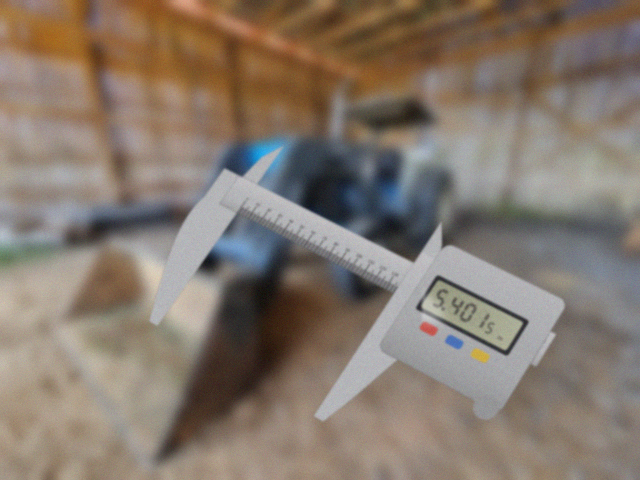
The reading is 5.4015in
